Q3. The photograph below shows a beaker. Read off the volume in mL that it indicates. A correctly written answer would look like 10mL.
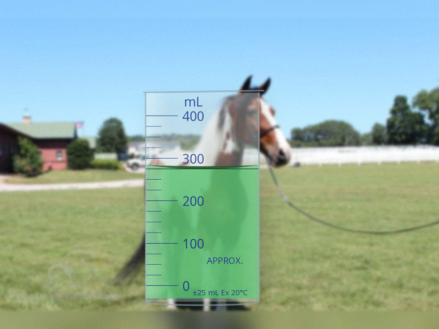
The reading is 275mL
